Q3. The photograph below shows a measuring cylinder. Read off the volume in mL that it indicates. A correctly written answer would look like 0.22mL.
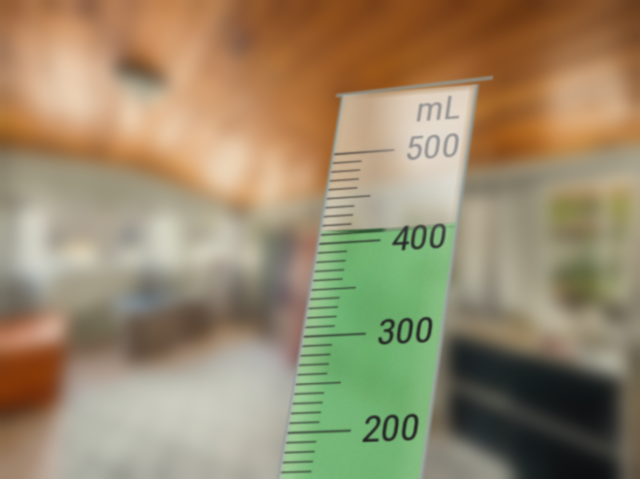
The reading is 410mL
